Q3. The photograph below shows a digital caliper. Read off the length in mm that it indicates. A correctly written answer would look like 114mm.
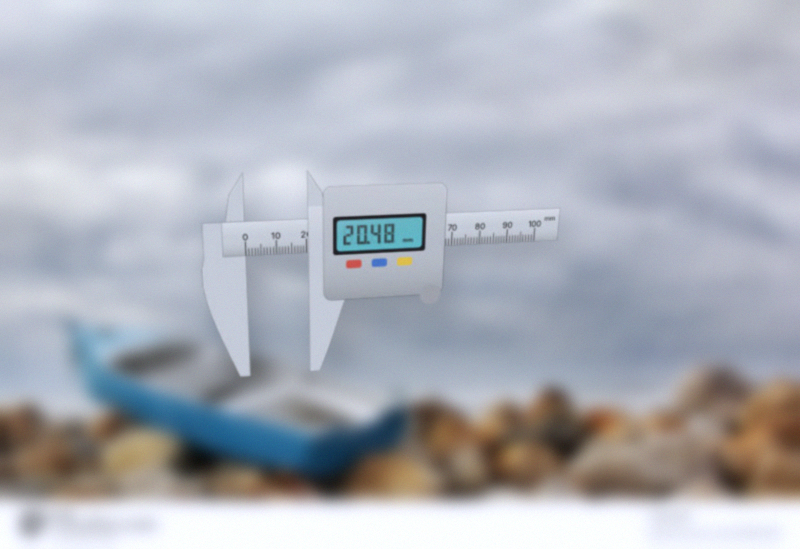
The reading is 20.48mm
